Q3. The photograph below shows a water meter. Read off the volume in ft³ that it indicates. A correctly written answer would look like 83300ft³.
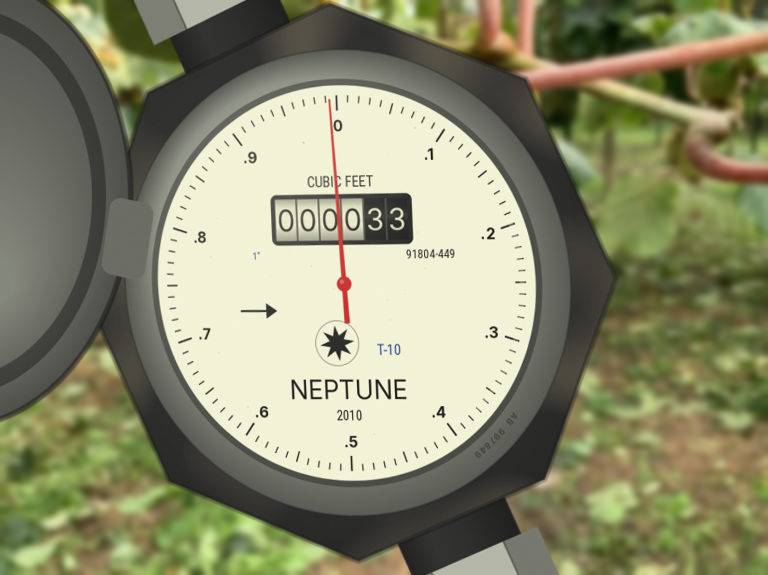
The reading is 32.99ft³
